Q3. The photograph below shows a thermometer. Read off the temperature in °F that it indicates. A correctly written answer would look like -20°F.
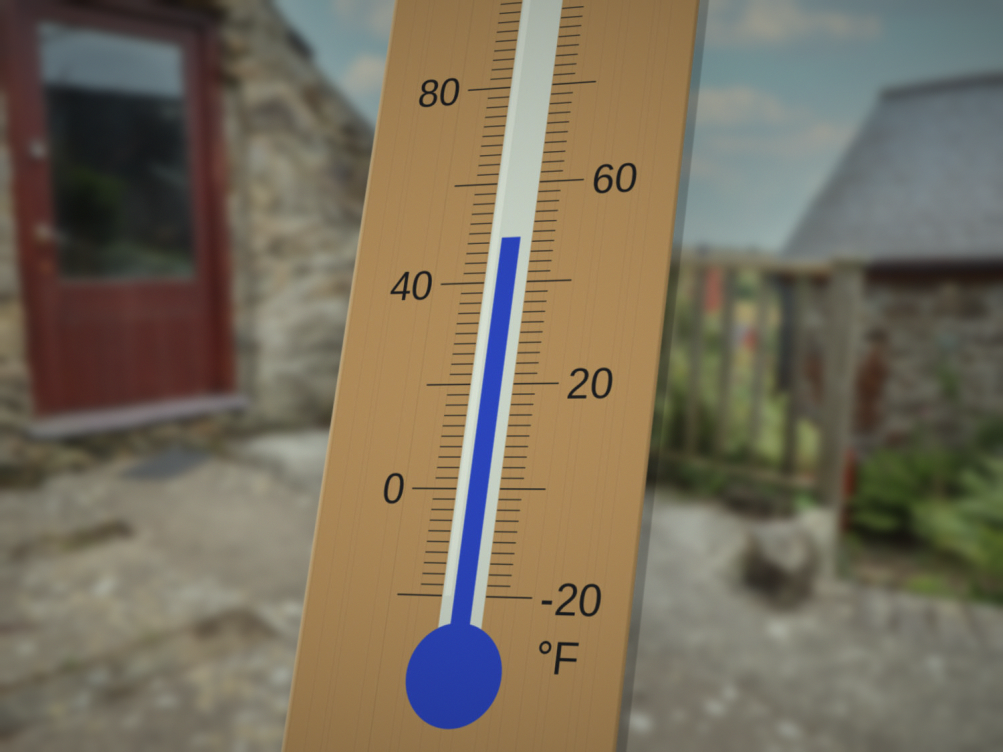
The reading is 49°F
